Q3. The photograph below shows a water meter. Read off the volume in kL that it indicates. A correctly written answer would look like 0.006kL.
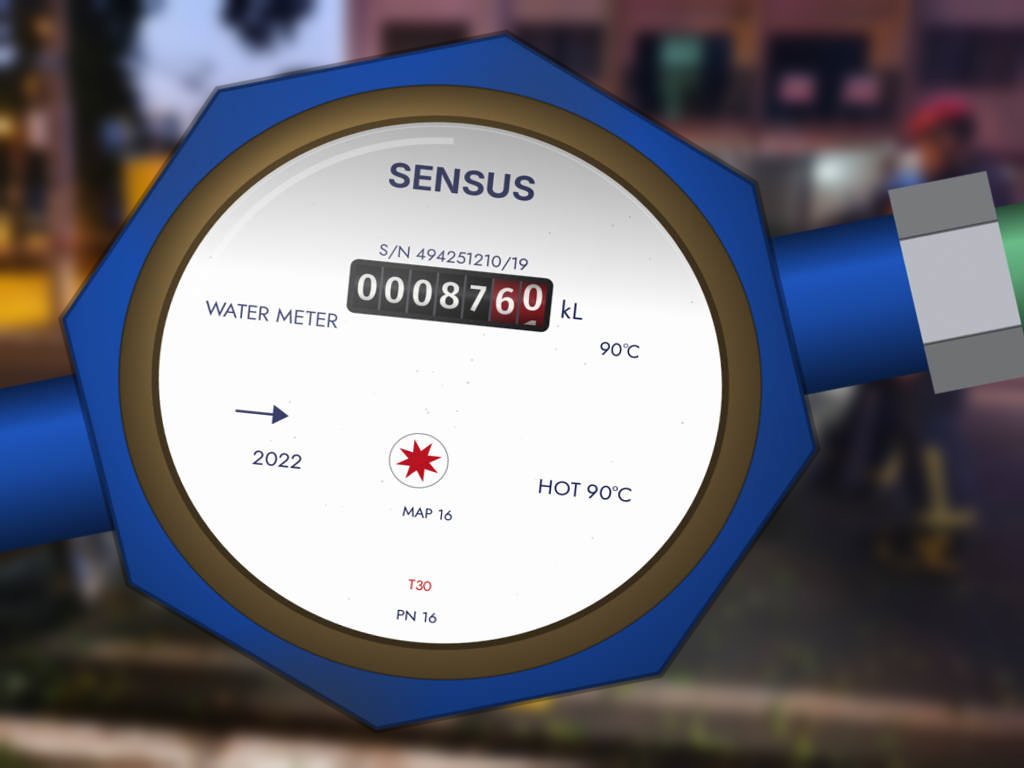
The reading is 87.60kL
